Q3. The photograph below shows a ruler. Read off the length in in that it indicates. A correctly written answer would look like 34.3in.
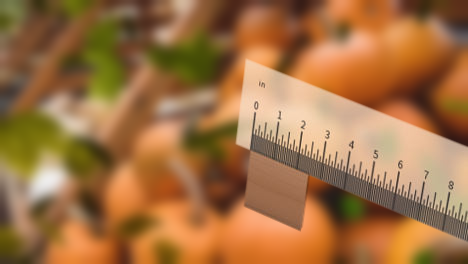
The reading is 2.5in
